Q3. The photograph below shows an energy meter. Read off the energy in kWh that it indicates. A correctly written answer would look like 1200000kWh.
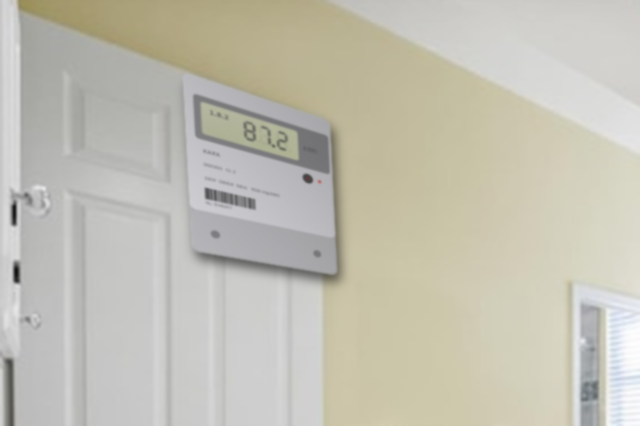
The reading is 87.2kWh
